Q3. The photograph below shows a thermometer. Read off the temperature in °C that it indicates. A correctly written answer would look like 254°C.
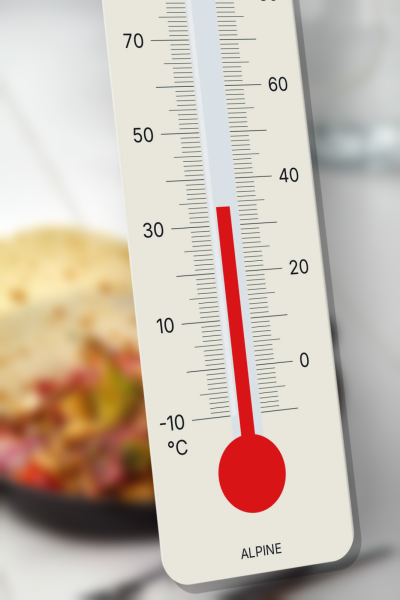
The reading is 34°C
